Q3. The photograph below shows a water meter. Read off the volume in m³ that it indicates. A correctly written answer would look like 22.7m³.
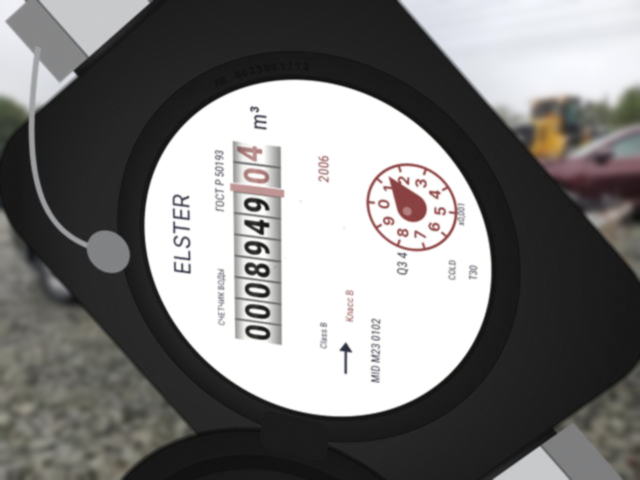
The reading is 8949.041m³
